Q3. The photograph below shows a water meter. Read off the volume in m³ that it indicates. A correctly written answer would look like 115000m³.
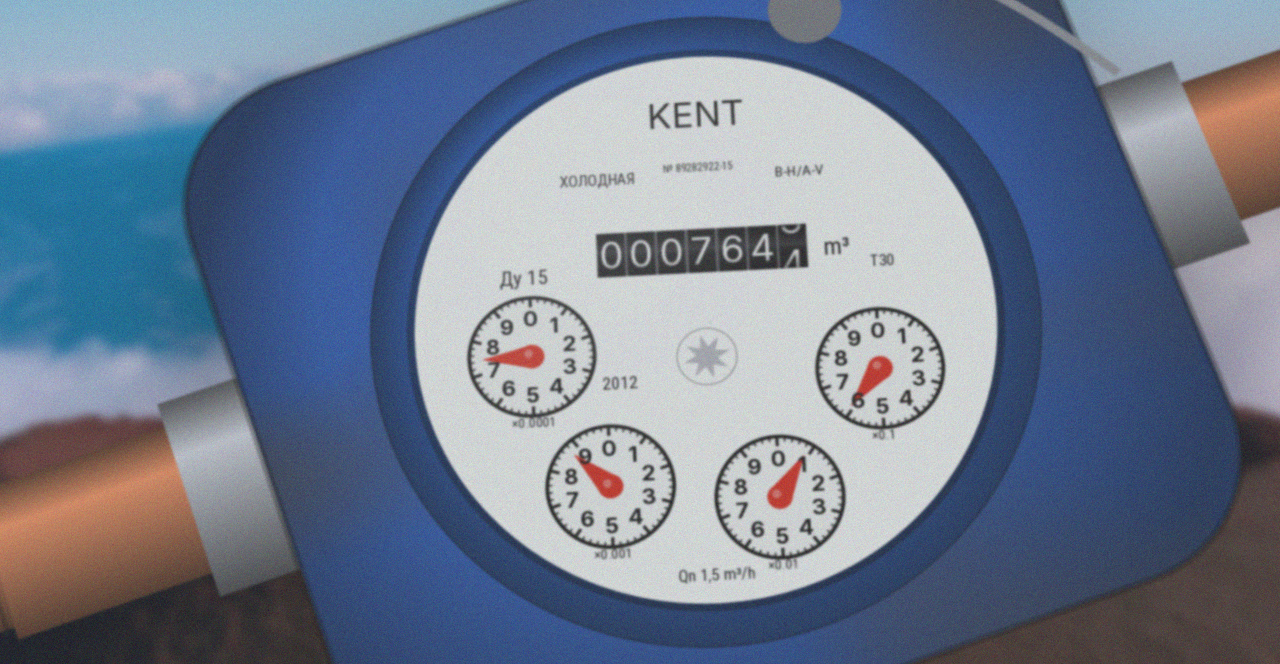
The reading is 7643.6087m³
